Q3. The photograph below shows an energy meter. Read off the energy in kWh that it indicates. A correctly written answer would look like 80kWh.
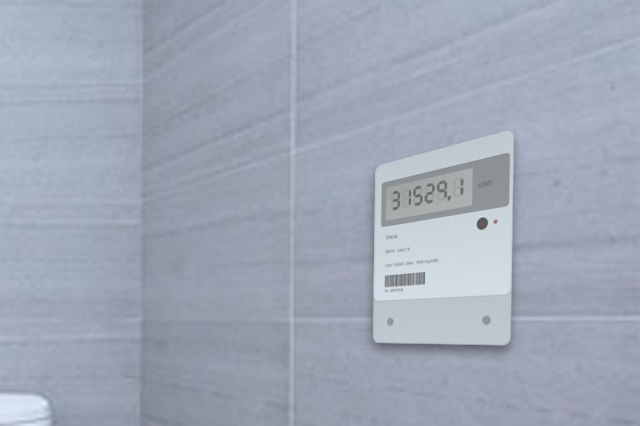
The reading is 31529.1kWh
